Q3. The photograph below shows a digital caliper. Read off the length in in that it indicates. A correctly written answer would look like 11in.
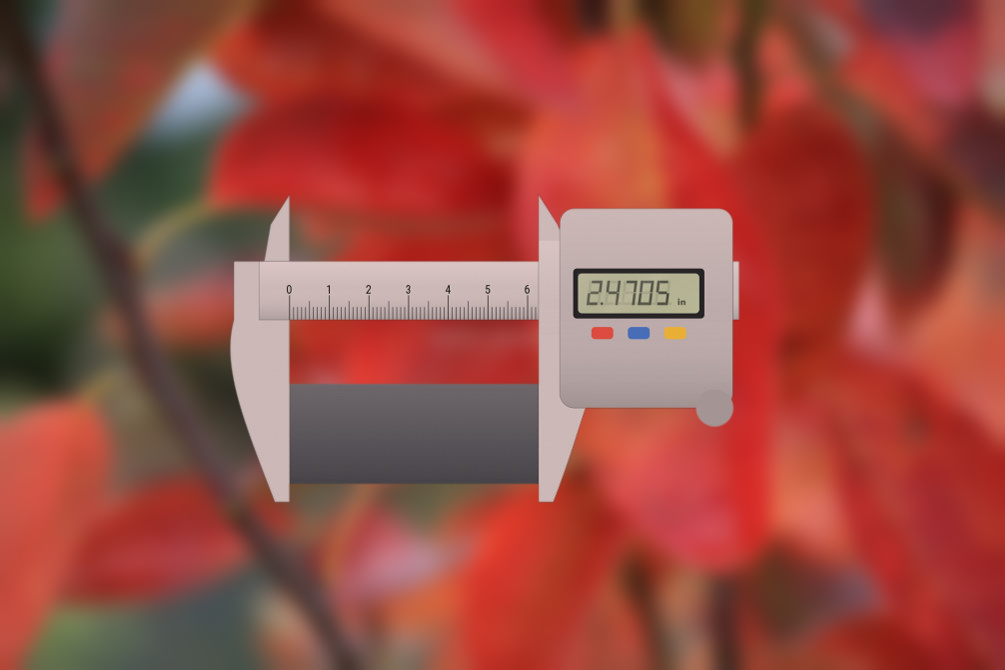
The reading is 2.4705in
